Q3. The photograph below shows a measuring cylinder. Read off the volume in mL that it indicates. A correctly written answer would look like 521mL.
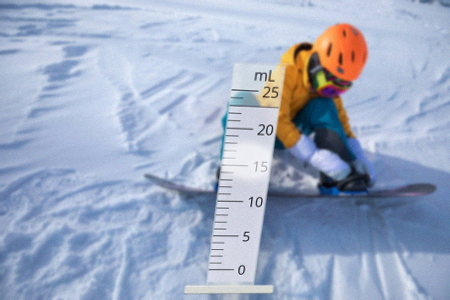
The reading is 23mL
